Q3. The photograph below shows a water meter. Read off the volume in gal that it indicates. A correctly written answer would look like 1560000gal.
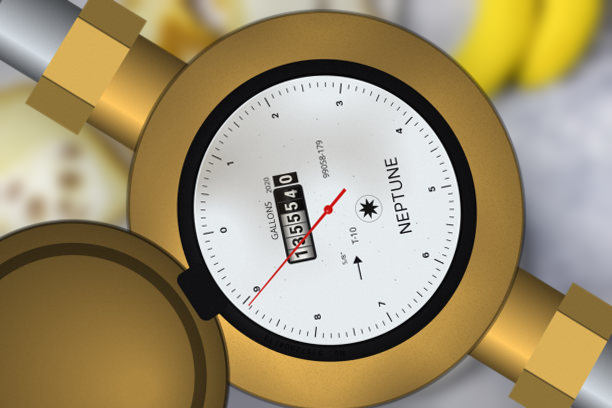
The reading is 1355538.9gal
